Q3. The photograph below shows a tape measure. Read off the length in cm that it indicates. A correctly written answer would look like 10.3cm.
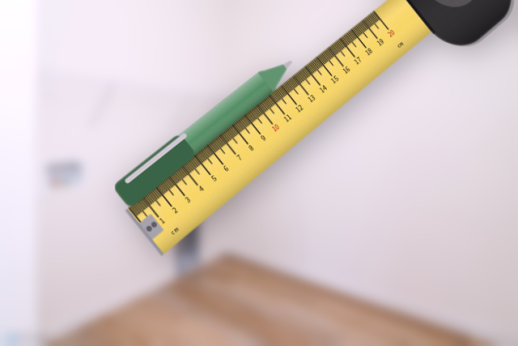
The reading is 13.5cm
